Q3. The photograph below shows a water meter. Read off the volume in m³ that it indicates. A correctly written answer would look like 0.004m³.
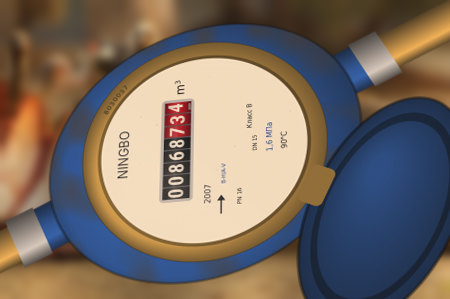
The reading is 868.734m³
